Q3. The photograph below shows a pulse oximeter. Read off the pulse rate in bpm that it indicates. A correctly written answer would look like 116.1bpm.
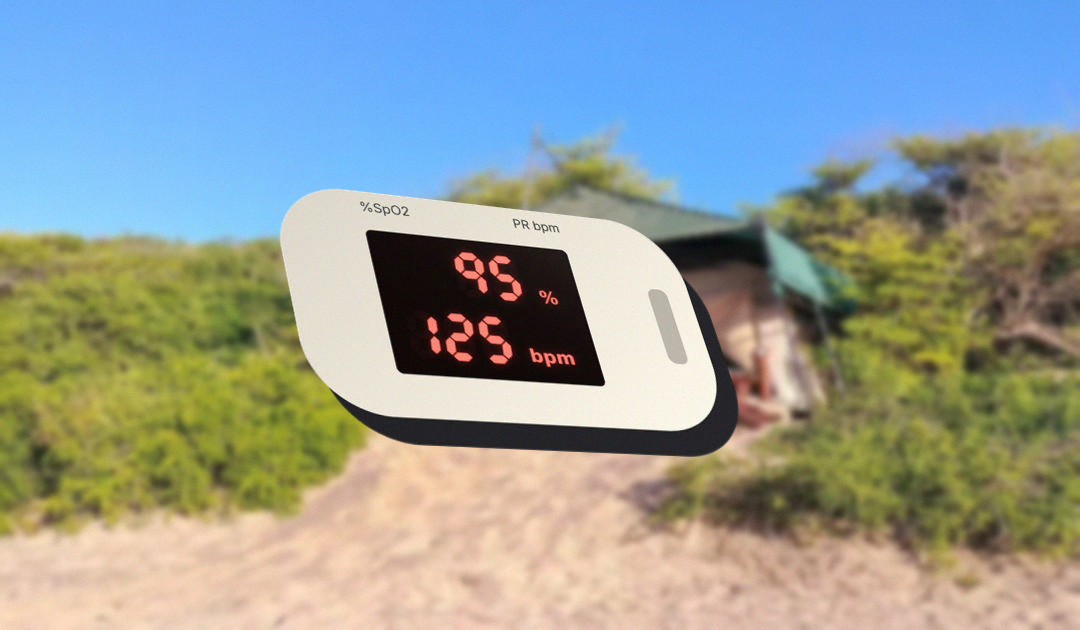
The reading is 125bpm
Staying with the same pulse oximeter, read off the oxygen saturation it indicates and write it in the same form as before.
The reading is 95%
